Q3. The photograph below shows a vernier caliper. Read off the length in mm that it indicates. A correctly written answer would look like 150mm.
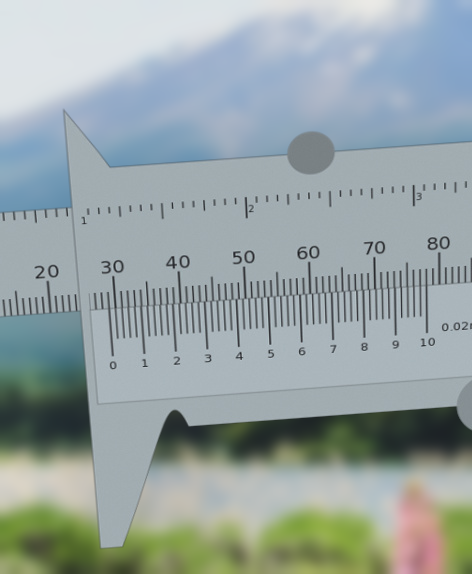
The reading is 29.0mm
